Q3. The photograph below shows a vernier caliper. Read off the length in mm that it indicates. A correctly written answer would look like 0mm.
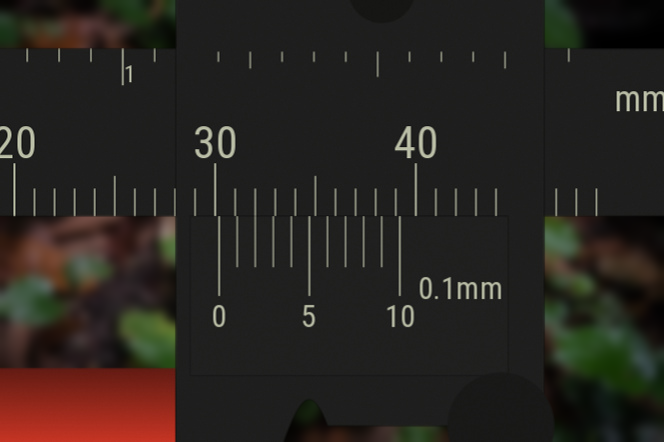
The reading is 30.2mm
